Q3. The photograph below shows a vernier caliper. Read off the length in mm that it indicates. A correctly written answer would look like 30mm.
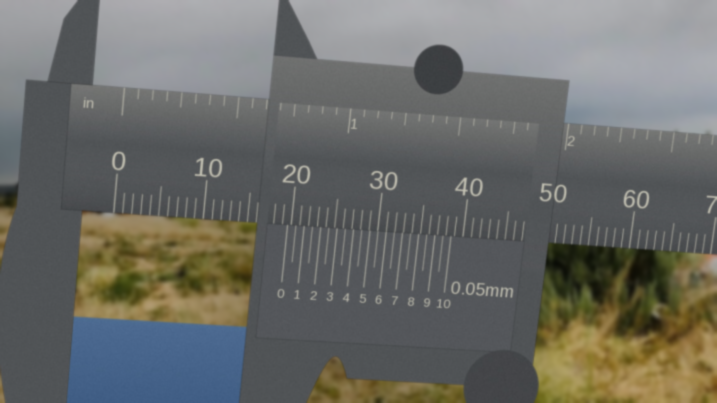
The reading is 19.6mm
